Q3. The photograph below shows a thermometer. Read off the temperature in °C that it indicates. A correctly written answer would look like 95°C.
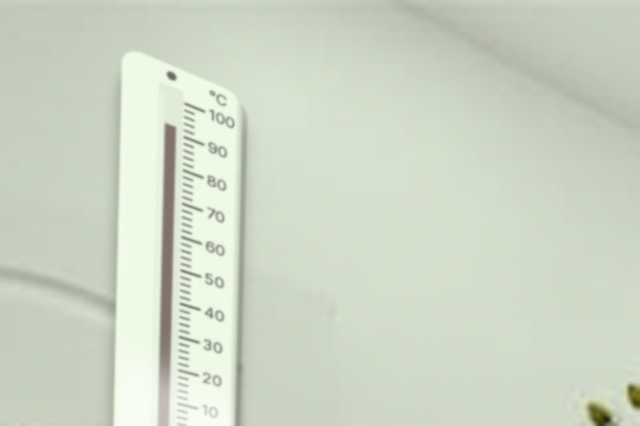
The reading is 92°C
